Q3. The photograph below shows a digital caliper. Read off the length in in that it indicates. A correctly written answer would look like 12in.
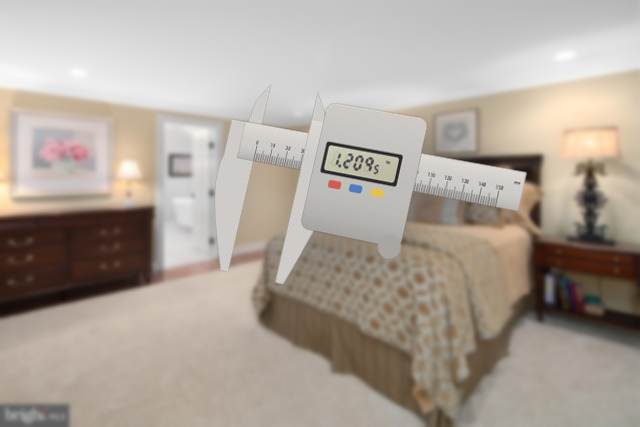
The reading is 1.2095in
